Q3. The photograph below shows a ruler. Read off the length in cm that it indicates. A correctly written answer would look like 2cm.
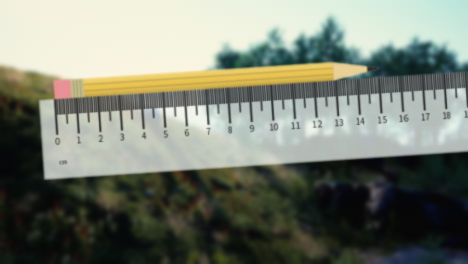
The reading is 15cm
